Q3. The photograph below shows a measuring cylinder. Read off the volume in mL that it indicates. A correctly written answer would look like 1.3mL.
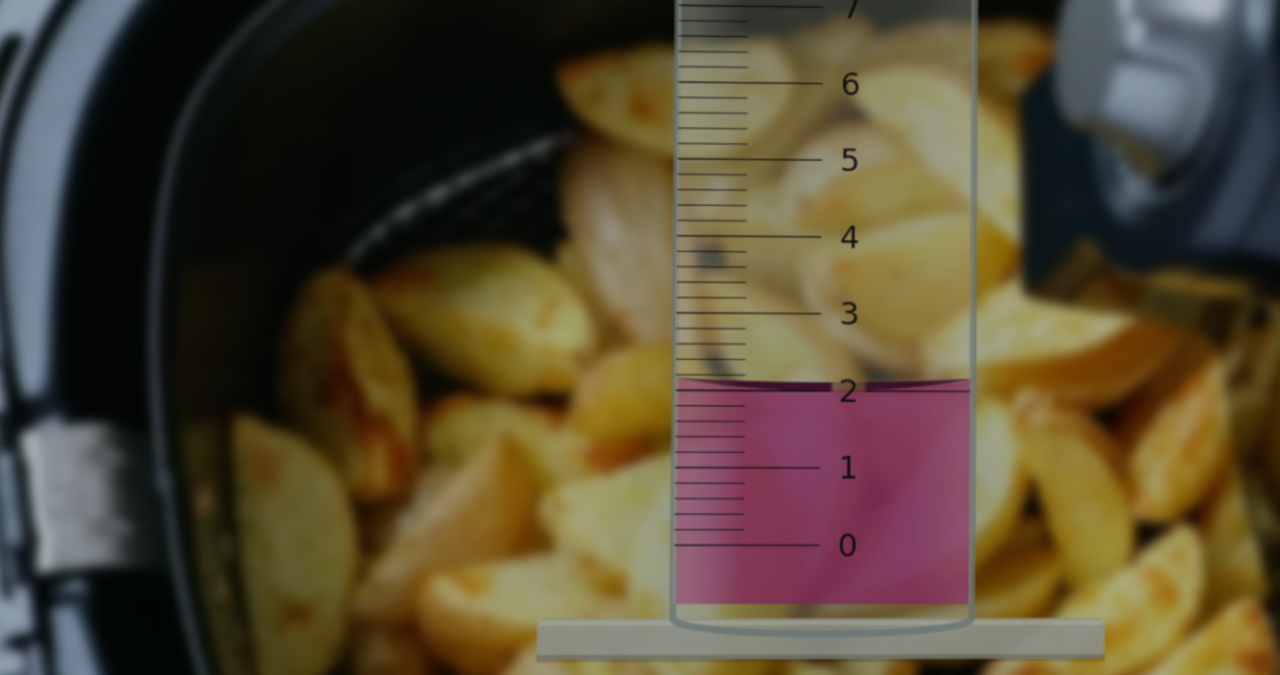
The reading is 2mL
